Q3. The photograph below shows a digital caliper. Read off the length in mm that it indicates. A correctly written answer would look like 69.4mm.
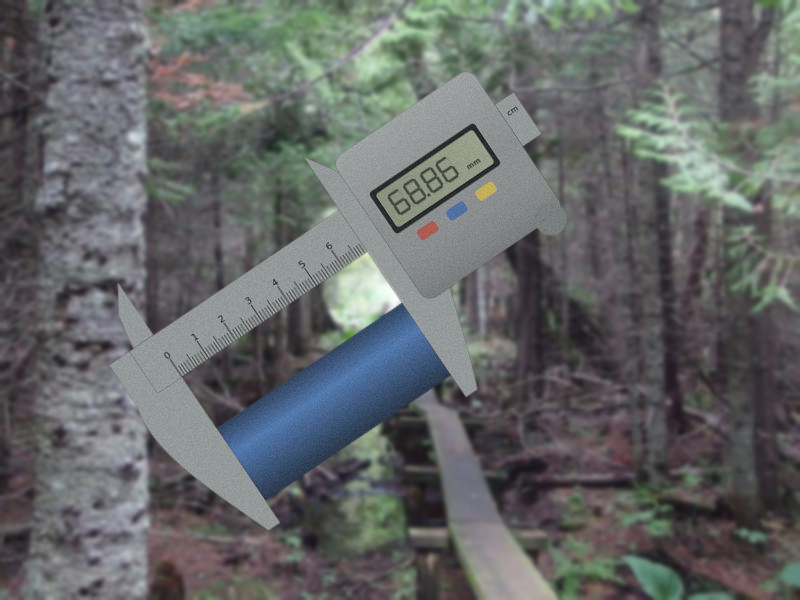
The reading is 68.86mm
